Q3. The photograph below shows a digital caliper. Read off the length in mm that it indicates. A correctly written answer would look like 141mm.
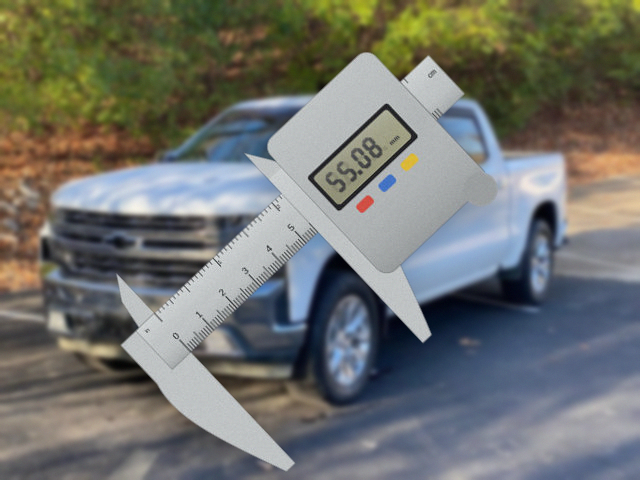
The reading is 55.08mm
